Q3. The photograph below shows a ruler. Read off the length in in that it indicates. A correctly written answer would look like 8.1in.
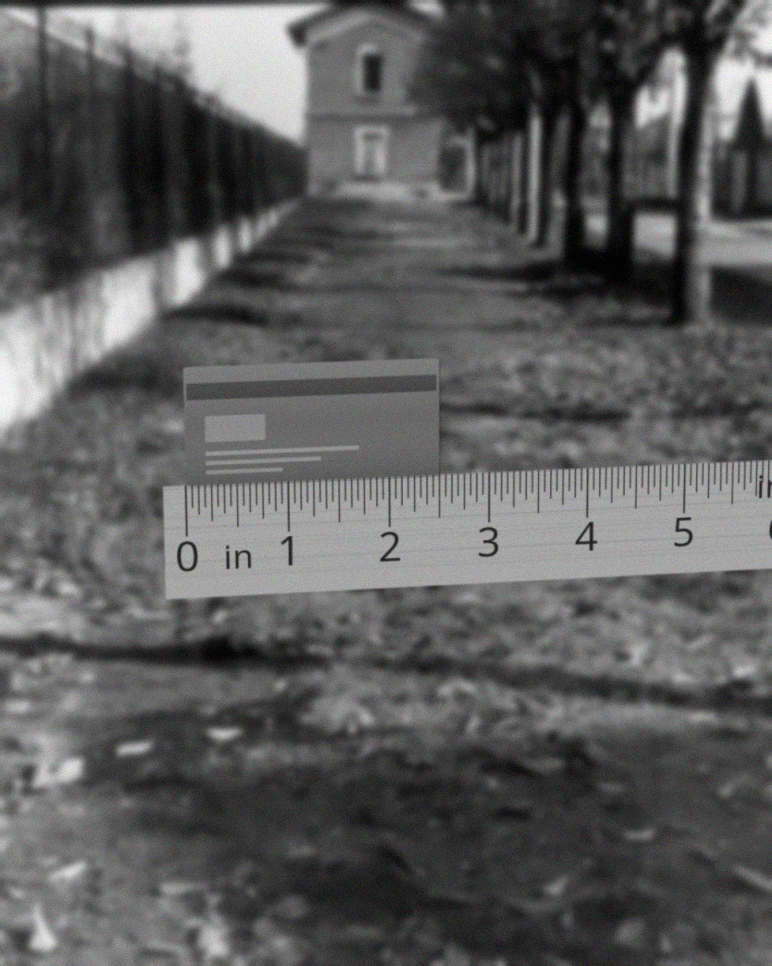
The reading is 2.5in
